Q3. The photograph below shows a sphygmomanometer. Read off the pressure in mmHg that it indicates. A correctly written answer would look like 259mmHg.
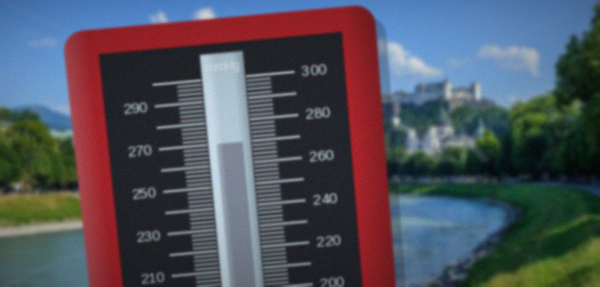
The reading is 270mmHg
